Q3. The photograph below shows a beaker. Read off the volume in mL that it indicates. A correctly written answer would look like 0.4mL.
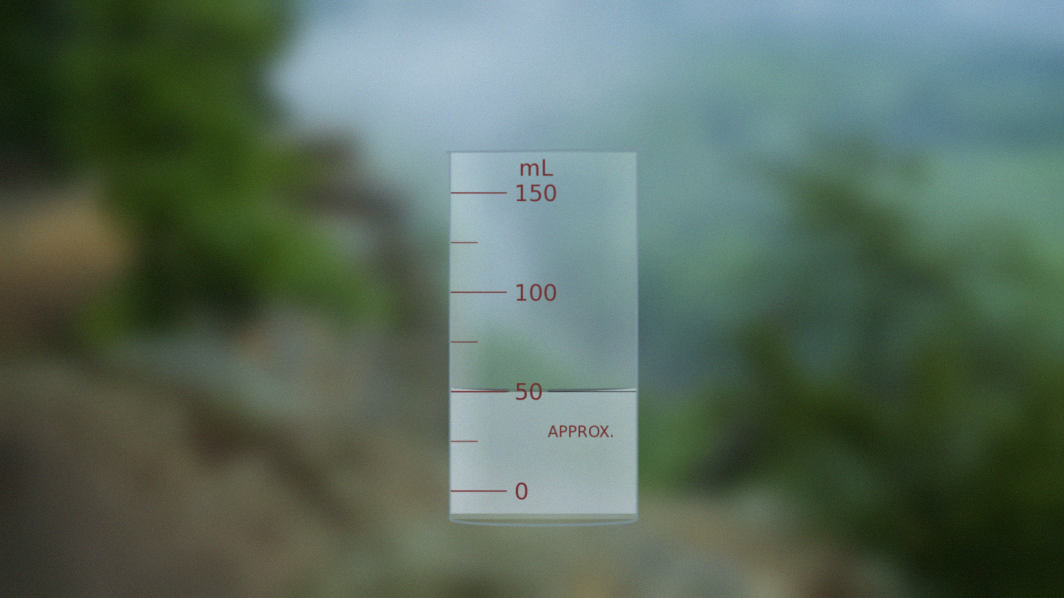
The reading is 50mL
